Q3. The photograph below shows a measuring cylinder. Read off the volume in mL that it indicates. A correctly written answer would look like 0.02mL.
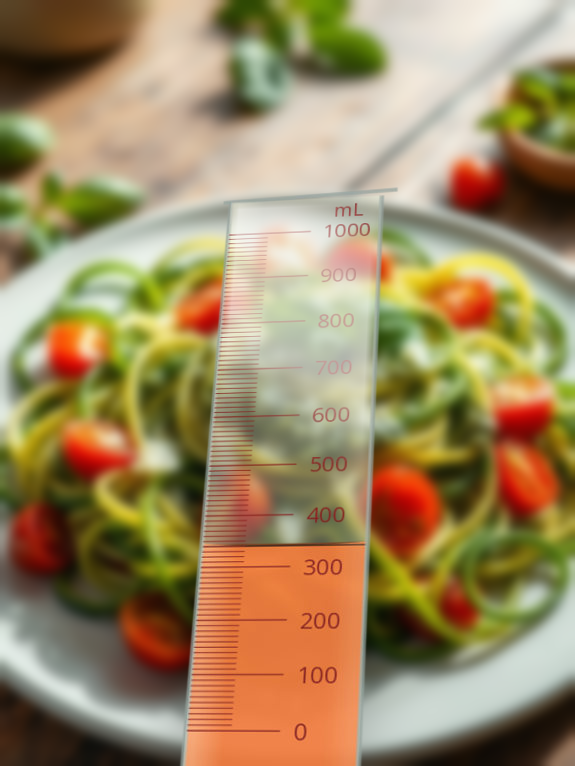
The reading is 340mL
